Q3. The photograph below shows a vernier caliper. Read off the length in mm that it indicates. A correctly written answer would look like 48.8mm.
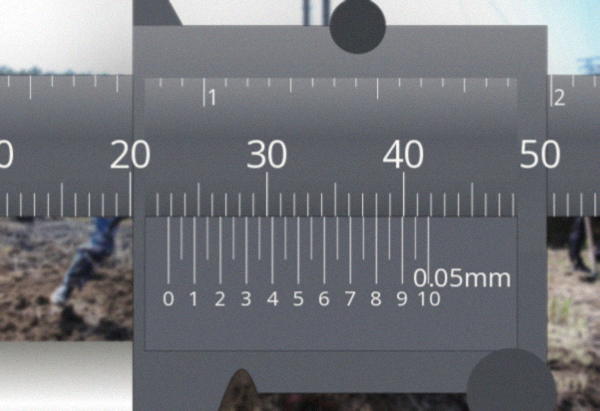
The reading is 22.8mm
